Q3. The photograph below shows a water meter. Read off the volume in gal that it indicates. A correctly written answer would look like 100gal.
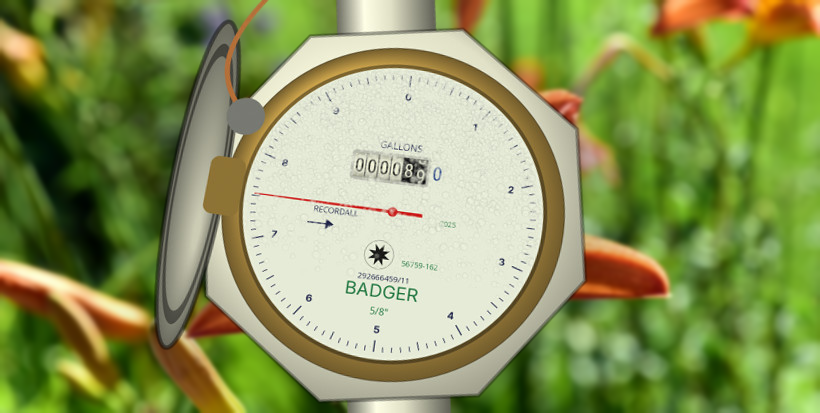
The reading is 887.5gal
